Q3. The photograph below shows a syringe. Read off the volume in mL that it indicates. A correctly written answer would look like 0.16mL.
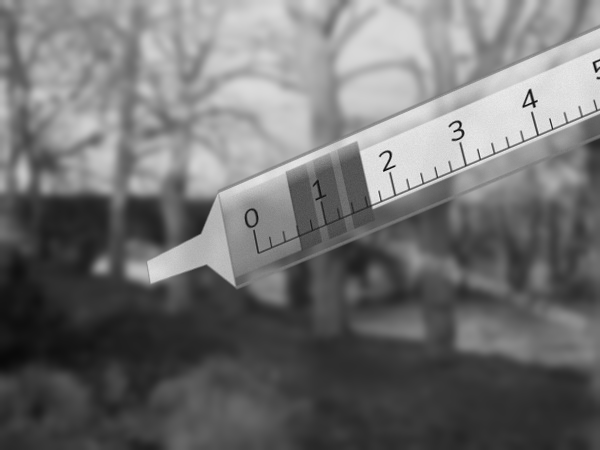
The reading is 0.6mL
